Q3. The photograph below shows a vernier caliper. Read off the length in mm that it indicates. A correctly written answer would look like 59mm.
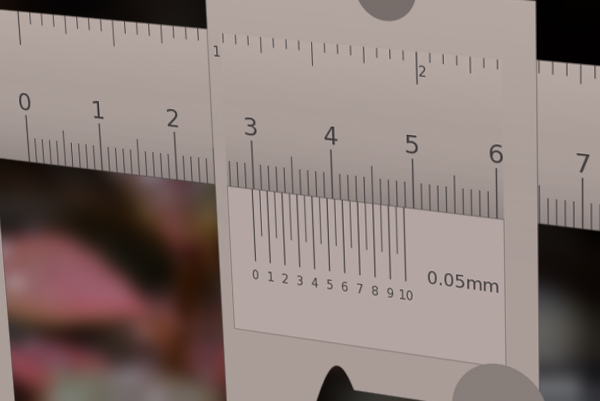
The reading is 29.8mm
